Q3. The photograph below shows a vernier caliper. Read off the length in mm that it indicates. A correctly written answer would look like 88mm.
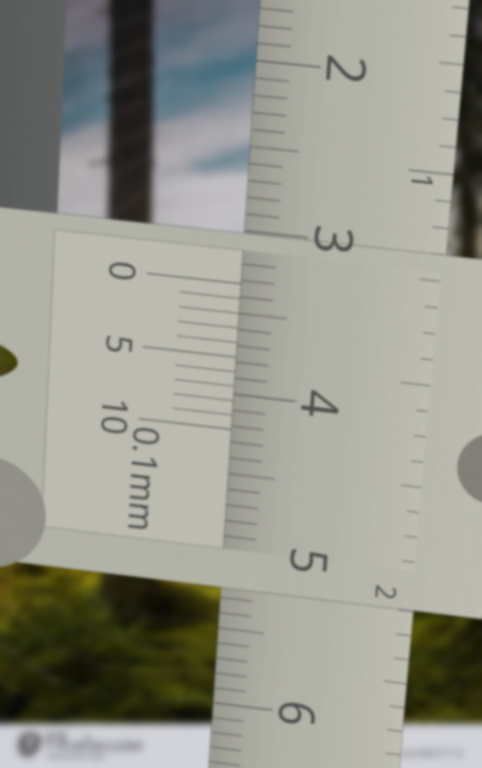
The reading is 33.2mm
